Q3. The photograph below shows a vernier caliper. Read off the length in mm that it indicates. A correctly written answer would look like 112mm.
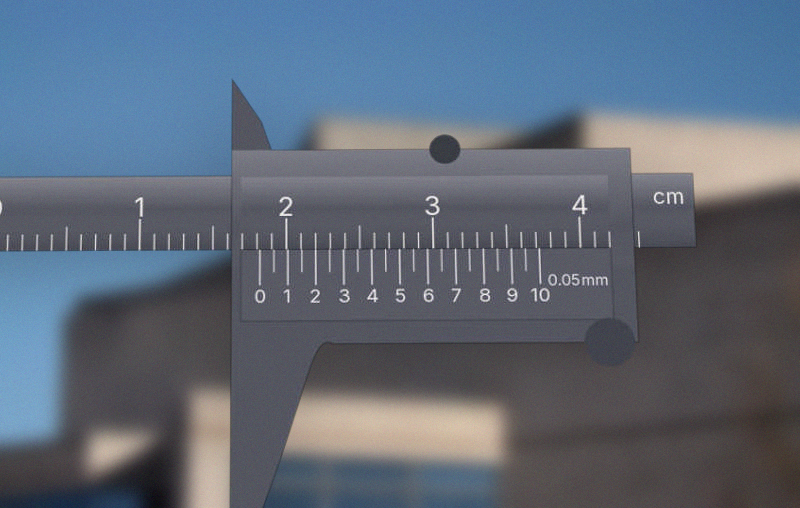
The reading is 18.2mm
